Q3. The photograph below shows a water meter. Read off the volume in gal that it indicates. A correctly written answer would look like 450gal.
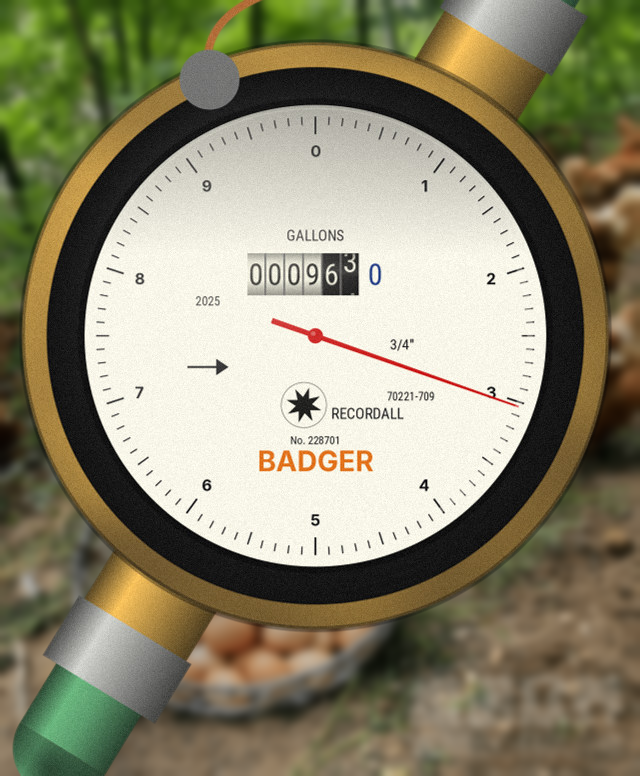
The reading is 9633.0gal
